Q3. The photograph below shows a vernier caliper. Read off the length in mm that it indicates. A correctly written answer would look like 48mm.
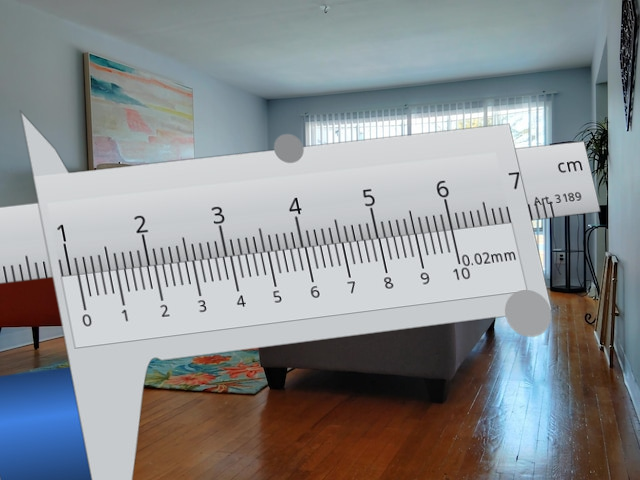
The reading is 11.0mm
